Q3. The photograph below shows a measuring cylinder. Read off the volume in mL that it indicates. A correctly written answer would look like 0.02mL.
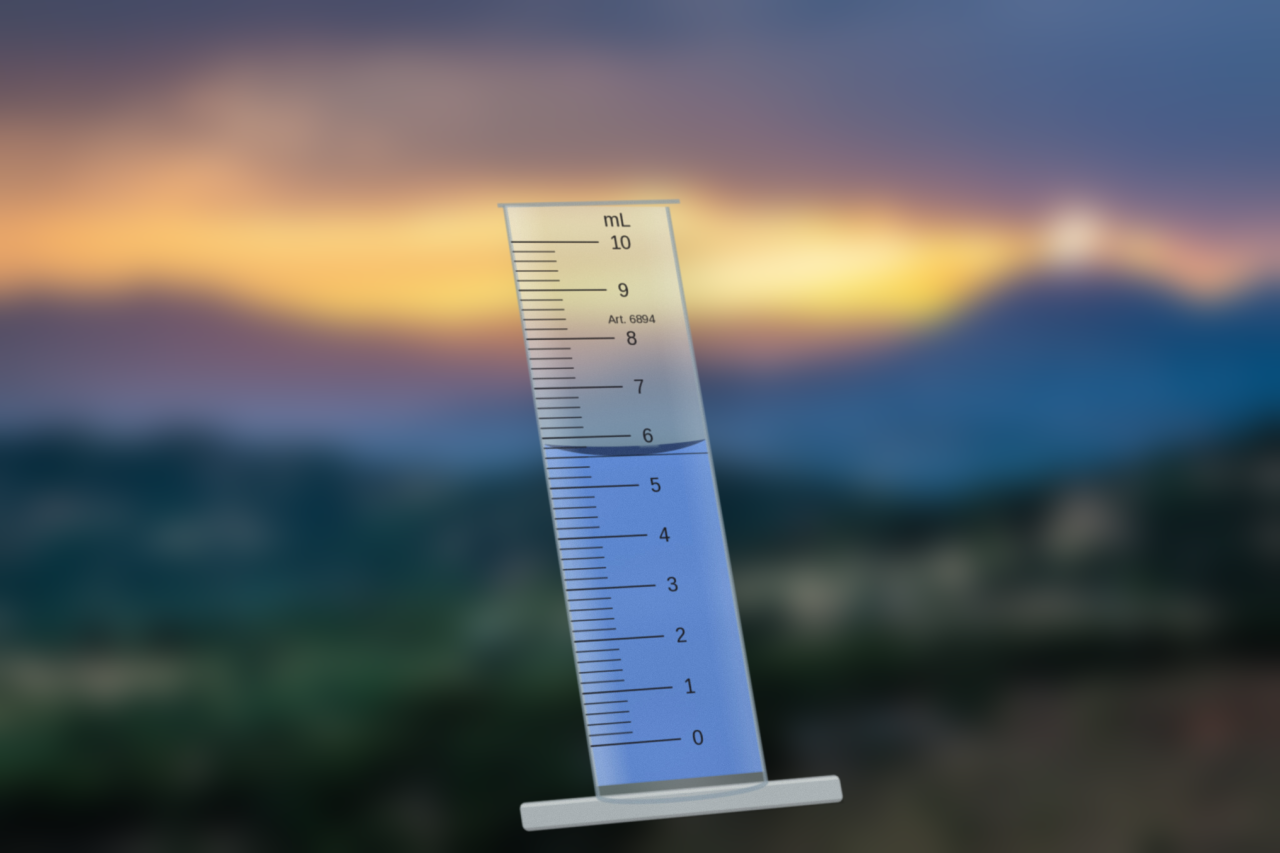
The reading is 5.6mL
